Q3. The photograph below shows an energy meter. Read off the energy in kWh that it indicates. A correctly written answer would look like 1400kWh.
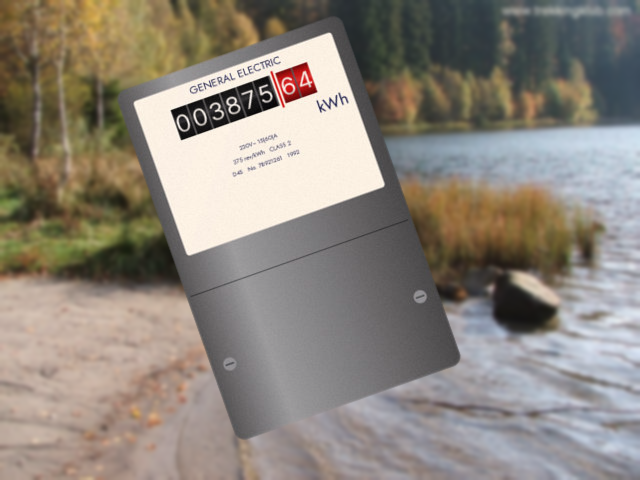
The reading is 3875.64kWh
